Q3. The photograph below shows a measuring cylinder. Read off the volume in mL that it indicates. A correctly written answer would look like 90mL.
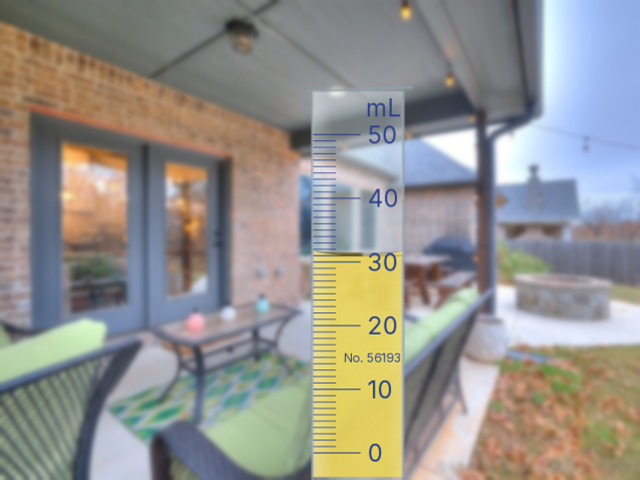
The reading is 31mL
